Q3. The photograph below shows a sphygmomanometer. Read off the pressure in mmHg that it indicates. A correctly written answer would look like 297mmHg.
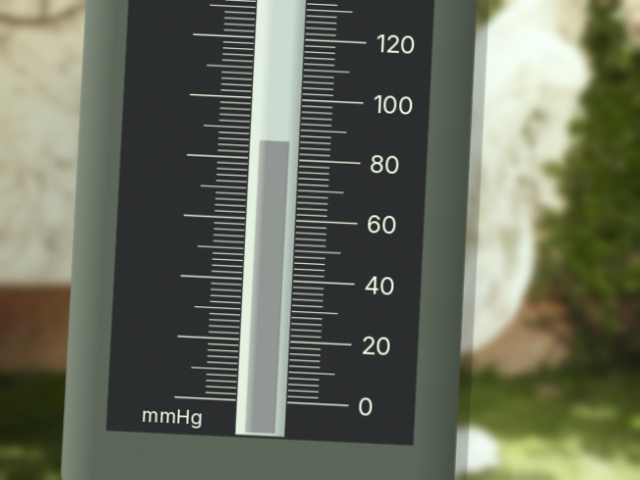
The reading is 86mmHg
